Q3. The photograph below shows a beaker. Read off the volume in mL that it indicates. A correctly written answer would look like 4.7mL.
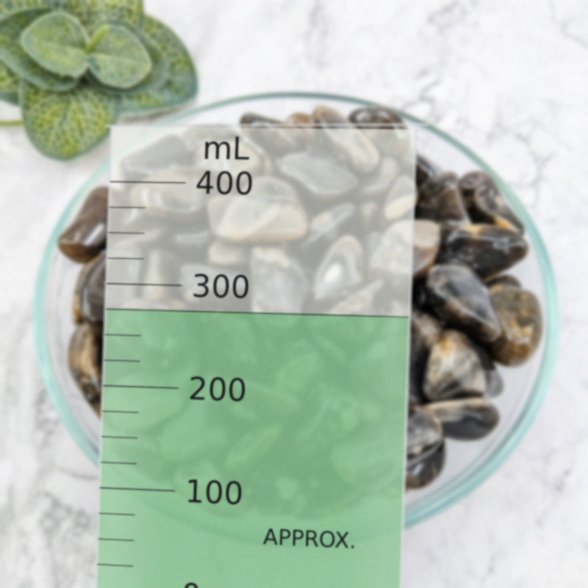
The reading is 275mL
